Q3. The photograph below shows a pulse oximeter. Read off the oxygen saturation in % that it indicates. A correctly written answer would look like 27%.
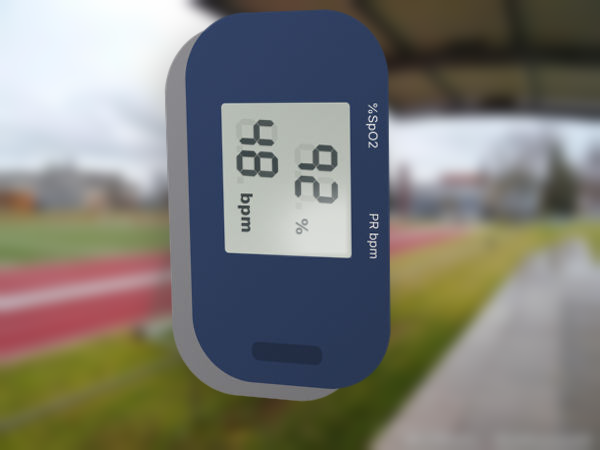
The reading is 92%
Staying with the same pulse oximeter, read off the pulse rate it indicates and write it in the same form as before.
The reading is 48bpm
